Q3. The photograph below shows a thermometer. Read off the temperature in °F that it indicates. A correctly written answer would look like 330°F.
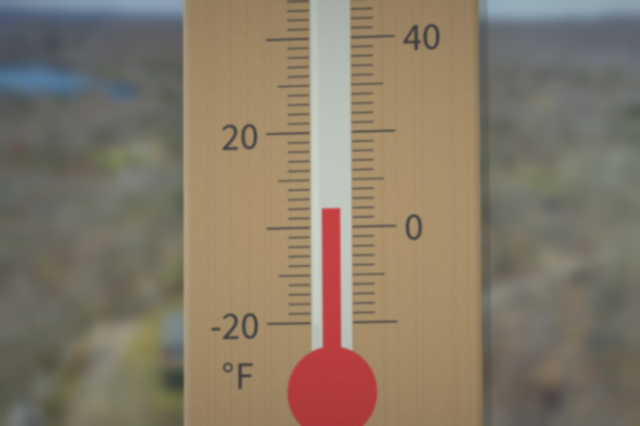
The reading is 4°F
